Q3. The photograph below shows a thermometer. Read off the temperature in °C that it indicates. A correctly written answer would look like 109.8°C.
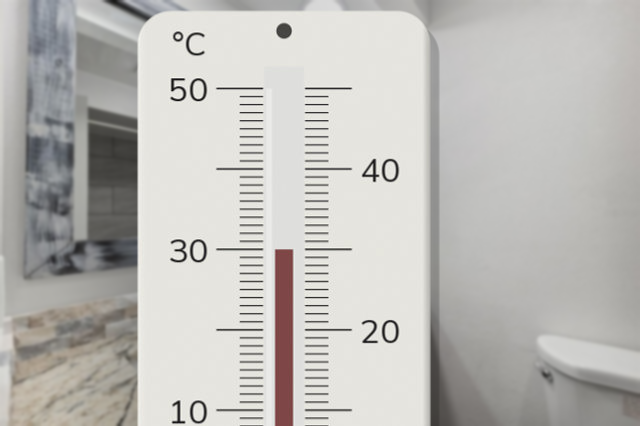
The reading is 30°C
